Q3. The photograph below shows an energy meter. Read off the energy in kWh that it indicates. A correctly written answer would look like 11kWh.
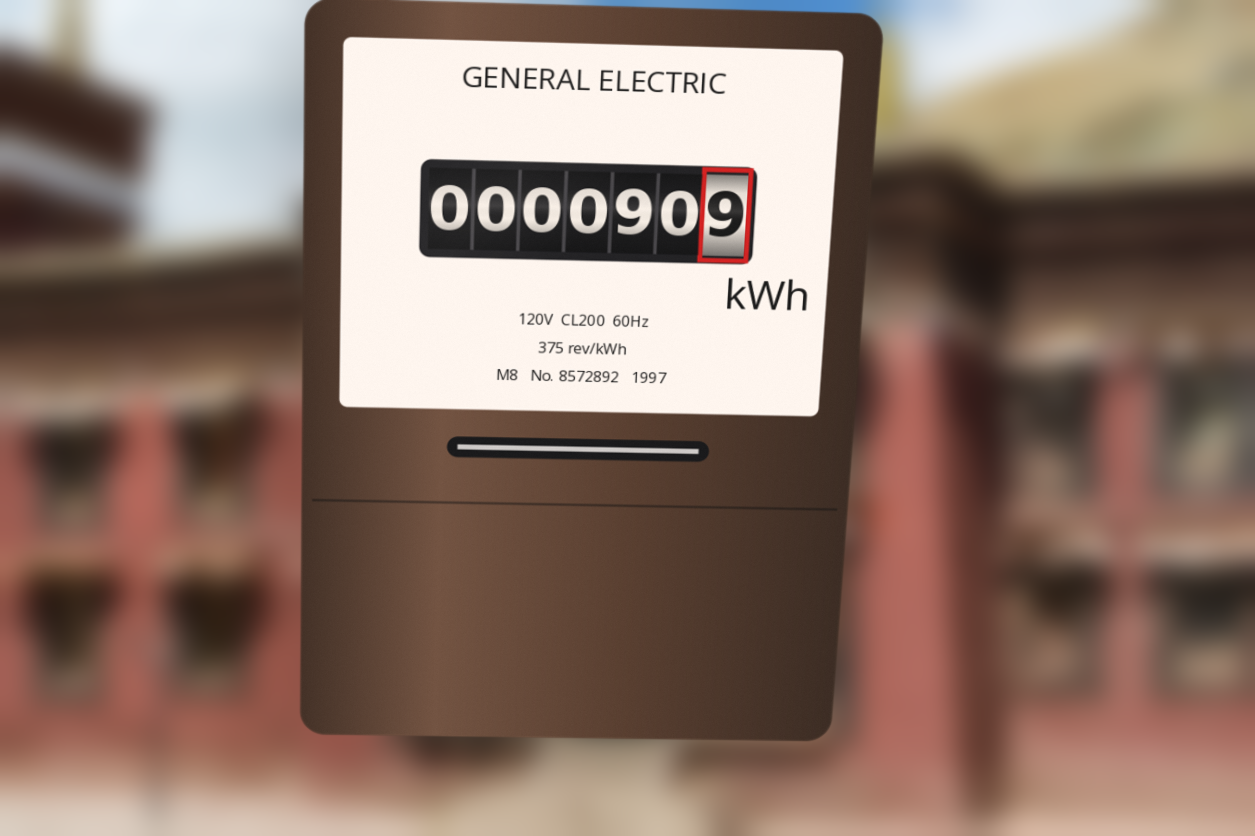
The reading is 90.9kWh
